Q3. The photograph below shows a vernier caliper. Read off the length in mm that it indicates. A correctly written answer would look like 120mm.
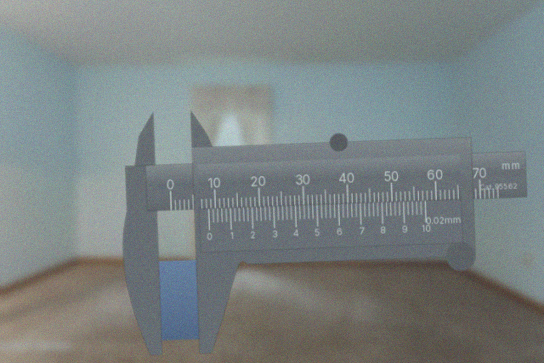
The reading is 8.5mm
